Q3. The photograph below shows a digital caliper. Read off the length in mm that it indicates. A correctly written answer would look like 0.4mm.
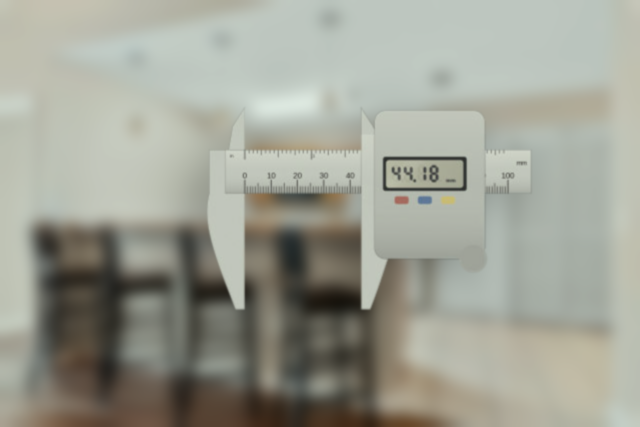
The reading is 44.18mm
